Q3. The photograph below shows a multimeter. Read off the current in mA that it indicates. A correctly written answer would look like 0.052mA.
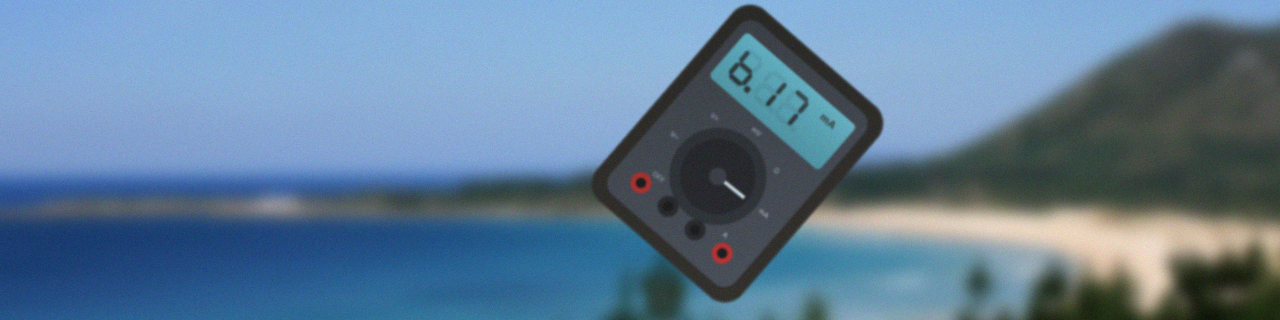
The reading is 6.17mA
